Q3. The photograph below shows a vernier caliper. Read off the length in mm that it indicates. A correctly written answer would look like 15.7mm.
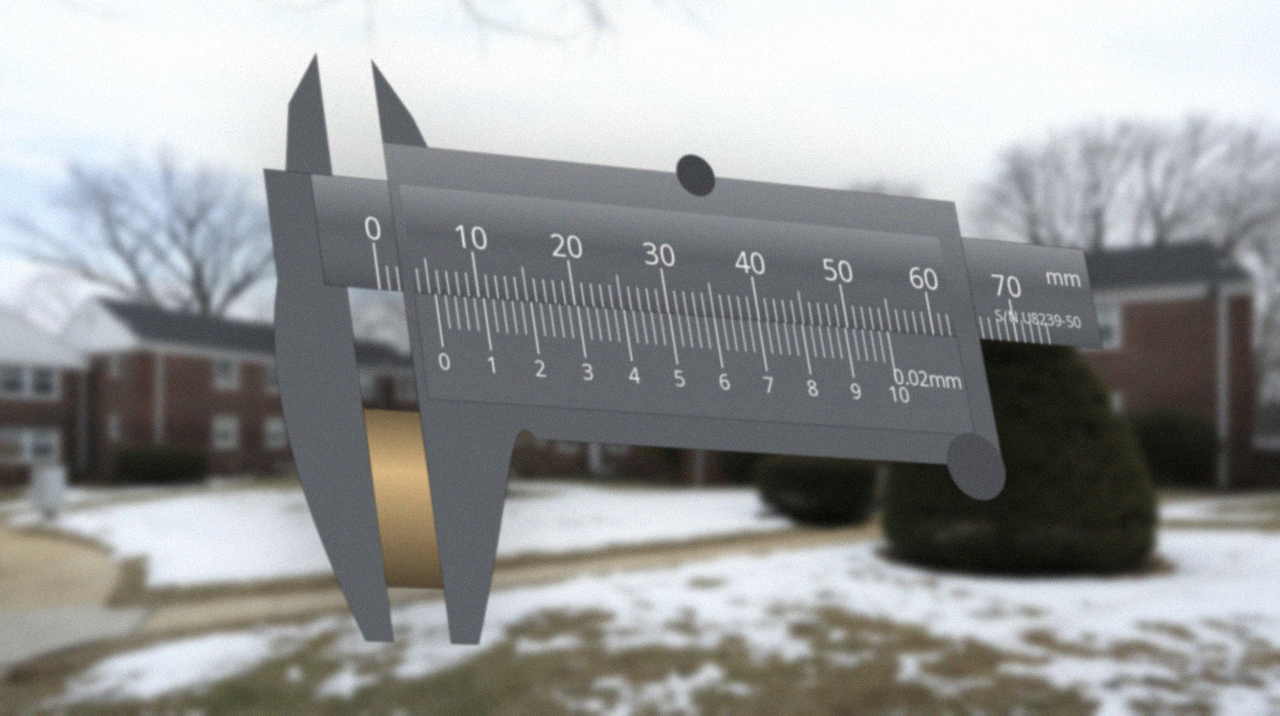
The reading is 5.6mm
